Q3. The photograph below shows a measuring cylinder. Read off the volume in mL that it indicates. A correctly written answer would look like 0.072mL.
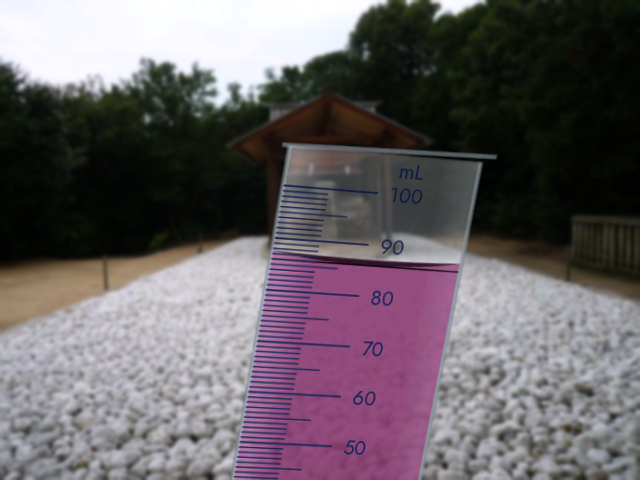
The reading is 86mL
